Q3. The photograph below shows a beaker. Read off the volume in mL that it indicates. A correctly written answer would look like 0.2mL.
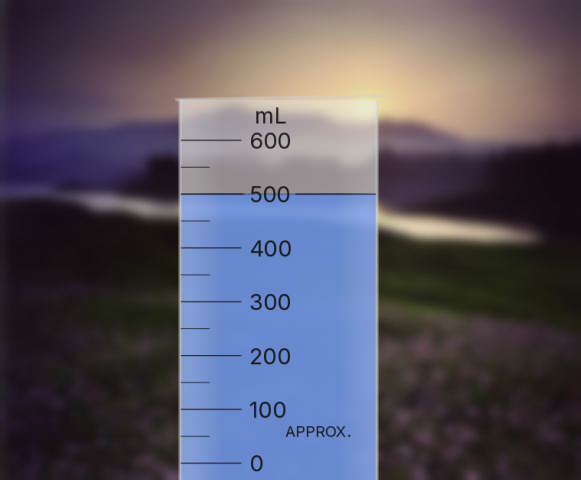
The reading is 500mL
